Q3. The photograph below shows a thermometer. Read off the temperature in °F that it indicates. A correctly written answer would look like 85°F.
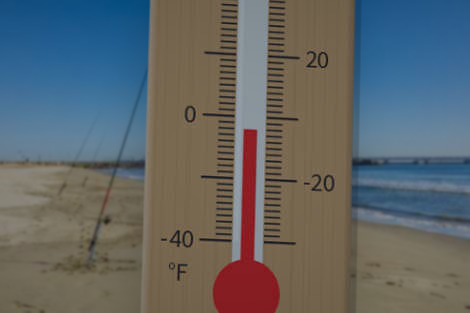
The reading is -4°F
